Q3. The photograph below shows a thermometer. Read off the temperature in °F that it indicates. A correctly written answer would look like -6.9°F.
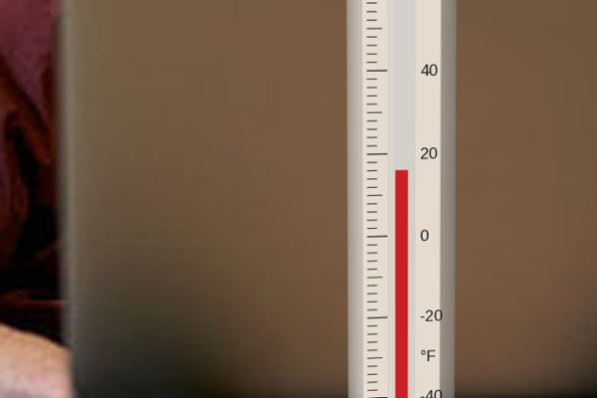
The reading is 16°F
